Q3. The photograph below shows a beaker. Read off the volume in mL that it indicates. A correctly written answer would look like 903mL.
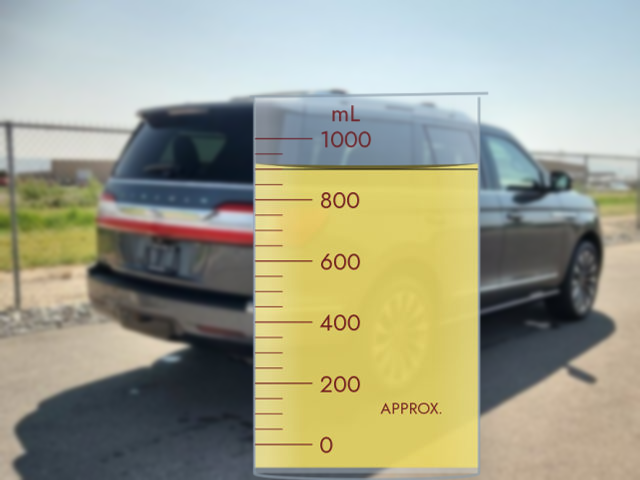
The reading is 900mL
